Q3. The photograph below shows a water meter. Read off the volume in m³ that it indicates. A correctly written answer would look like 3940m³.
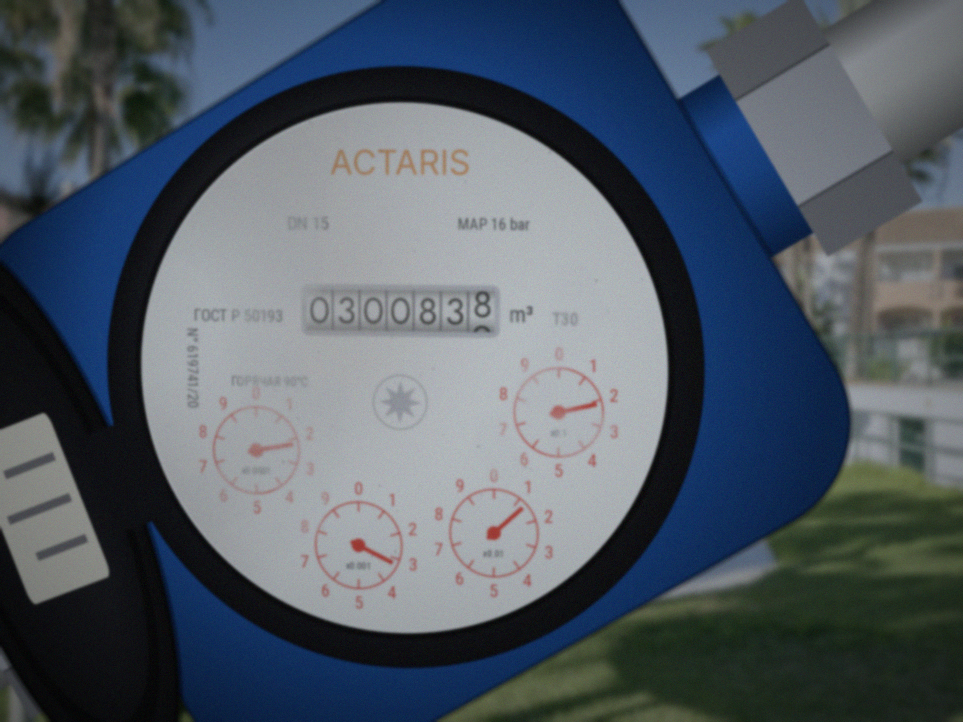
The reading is 300838.2132m³
